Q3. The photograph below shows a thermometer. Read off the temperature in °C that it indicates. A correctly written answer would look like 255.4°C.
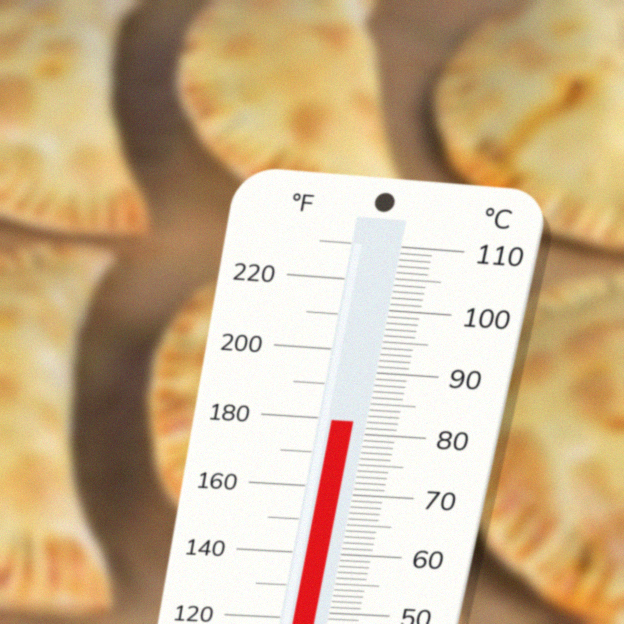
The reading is 82°C
